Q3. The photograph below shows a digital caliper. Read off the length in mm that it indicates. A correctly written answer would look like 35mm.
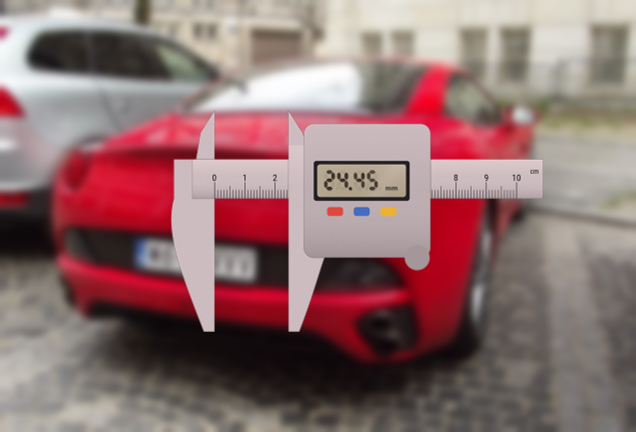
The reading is 24.45mm
